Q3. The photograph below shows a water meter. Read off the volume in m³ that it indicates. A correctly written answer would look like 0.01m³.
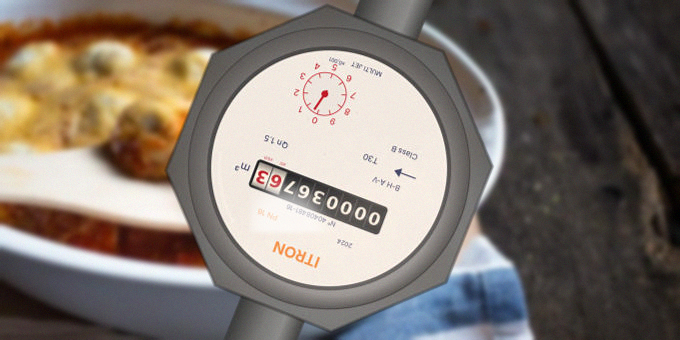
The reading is 367.630m³
